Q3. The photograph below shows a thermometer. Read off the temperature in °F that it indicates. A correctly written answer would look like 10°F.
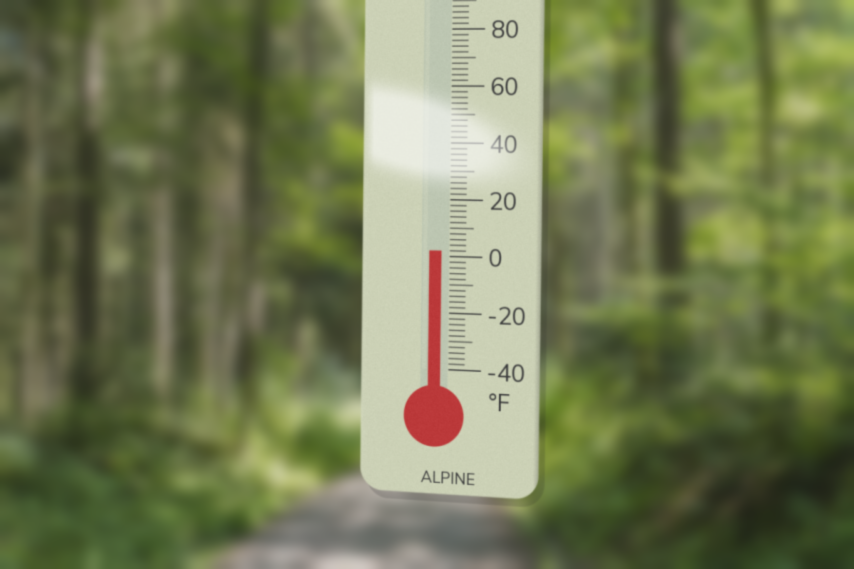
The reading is 2°F
